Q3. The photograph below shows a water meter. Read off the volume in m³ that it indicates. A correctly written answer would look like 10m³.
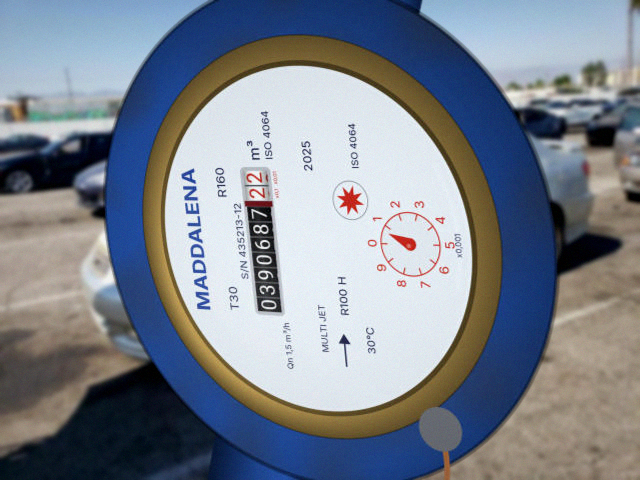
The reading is 390687.220m³
